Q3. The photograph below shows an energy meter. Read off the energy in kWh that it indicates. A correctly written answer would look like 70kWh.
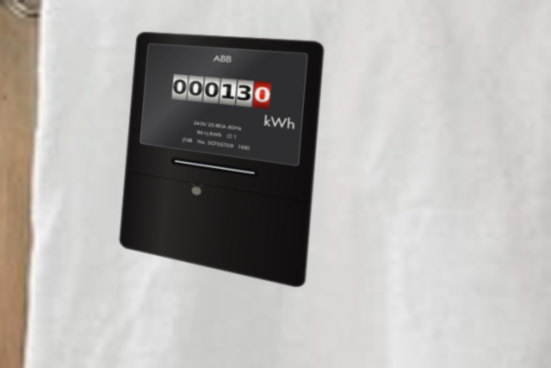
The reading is 13.0kWh
